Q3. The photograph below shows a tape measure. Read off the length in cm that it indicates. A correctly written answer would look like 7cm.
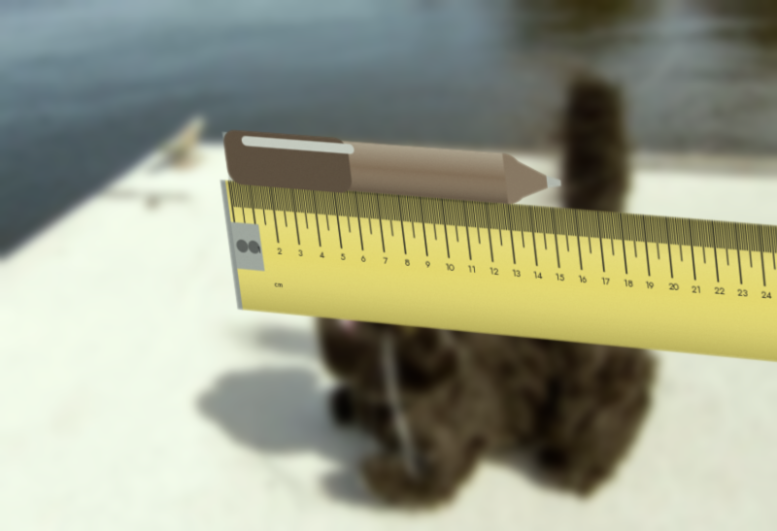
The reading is 15.5cm
